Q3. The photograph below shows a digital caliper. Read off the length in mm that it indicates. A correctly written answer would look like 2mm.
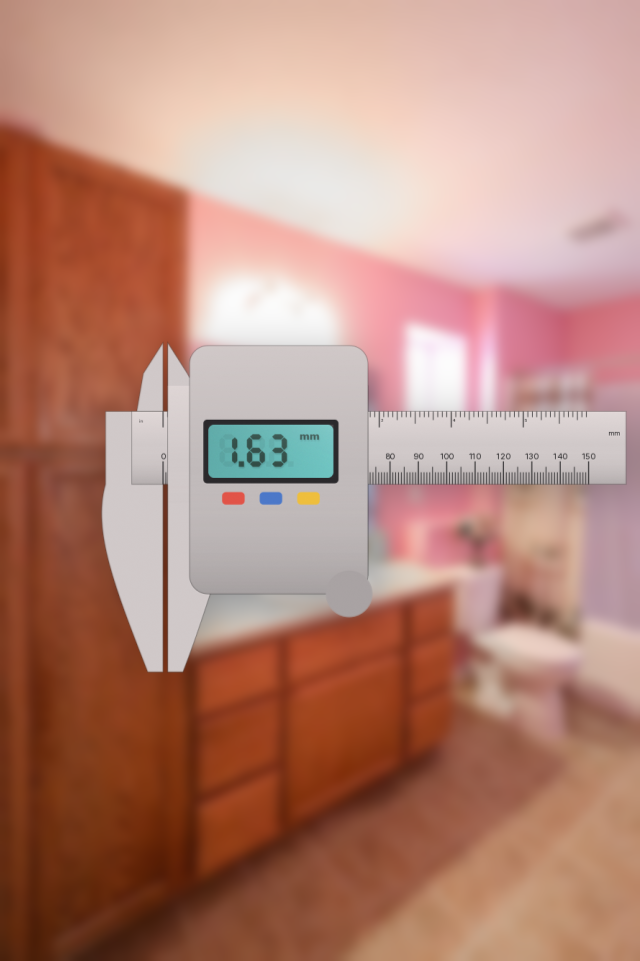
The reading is 1.63mm
